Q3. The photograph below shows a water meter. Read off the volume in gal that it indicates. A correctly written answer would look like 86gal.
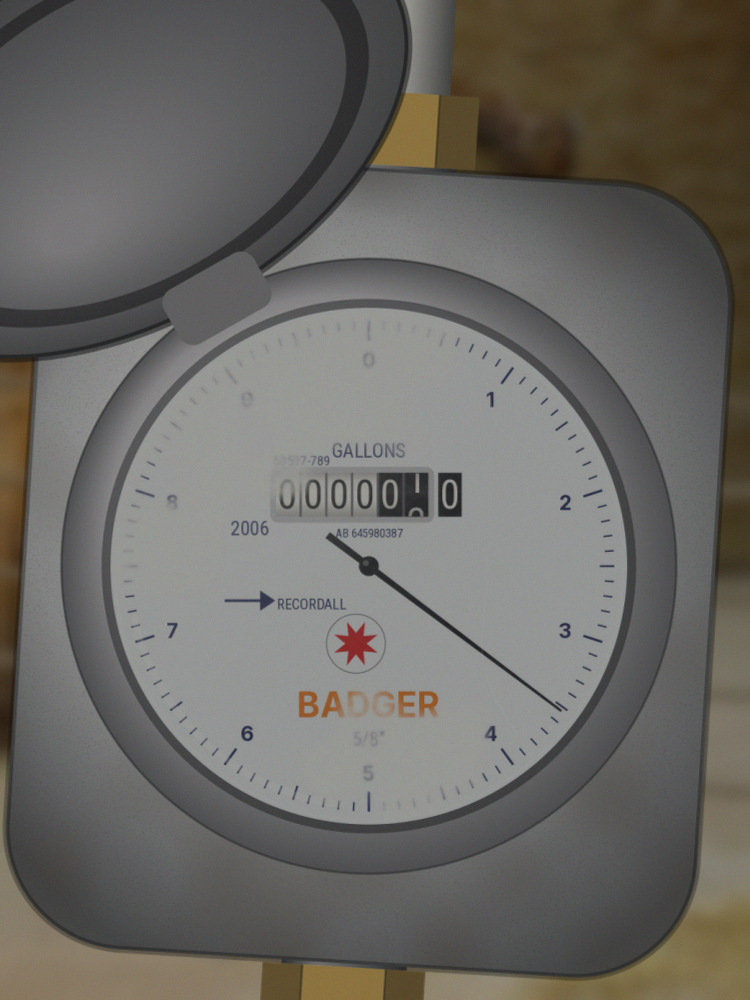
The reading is 13.5gal
